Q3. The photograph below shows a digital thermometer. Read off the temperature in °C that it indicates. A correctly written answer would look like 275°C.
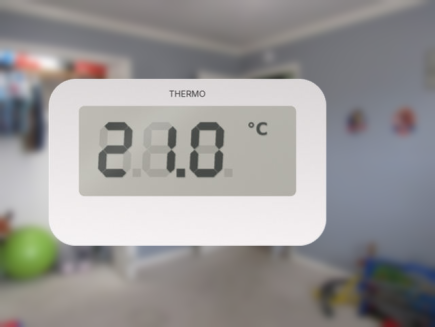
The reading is 21.0°C
